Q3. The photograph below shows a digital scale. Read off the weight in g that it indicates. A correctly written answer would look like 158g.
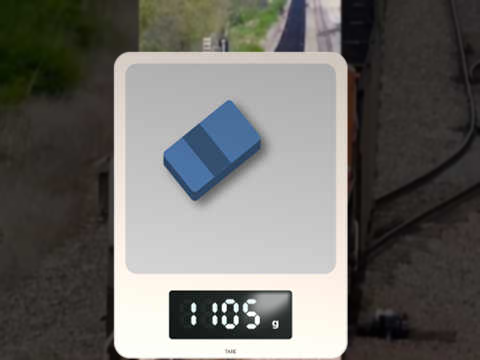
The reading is 1105g
